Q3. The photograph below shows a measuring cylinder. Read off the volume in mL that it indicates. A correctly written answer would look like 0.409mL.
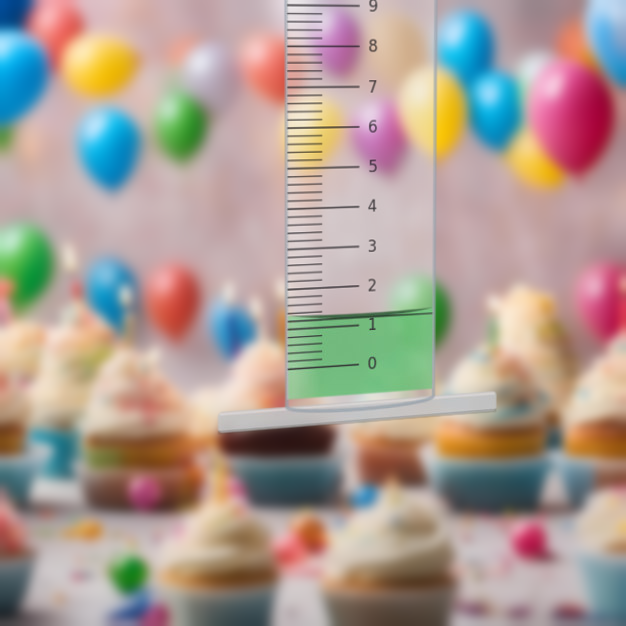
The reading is 1.2mL
